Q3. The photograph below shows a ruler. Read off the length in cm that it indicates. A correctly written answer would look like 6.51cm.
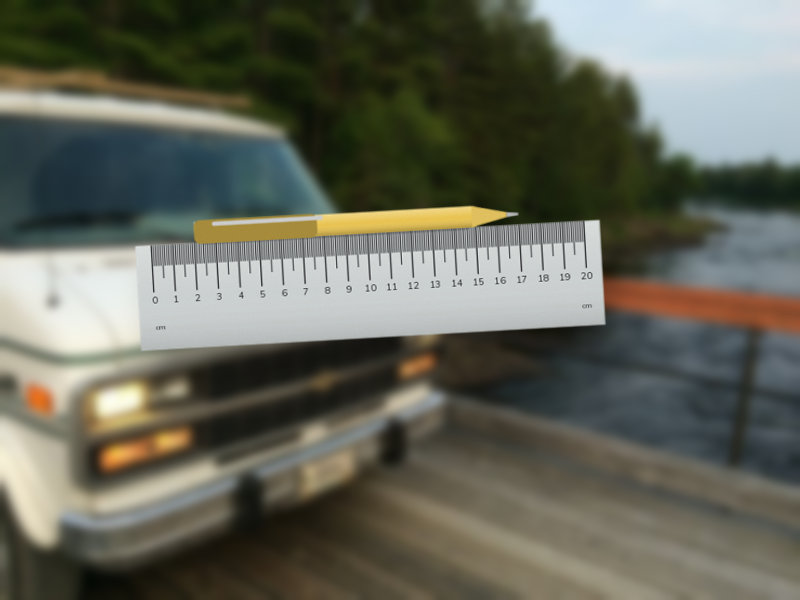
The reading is 15cm
